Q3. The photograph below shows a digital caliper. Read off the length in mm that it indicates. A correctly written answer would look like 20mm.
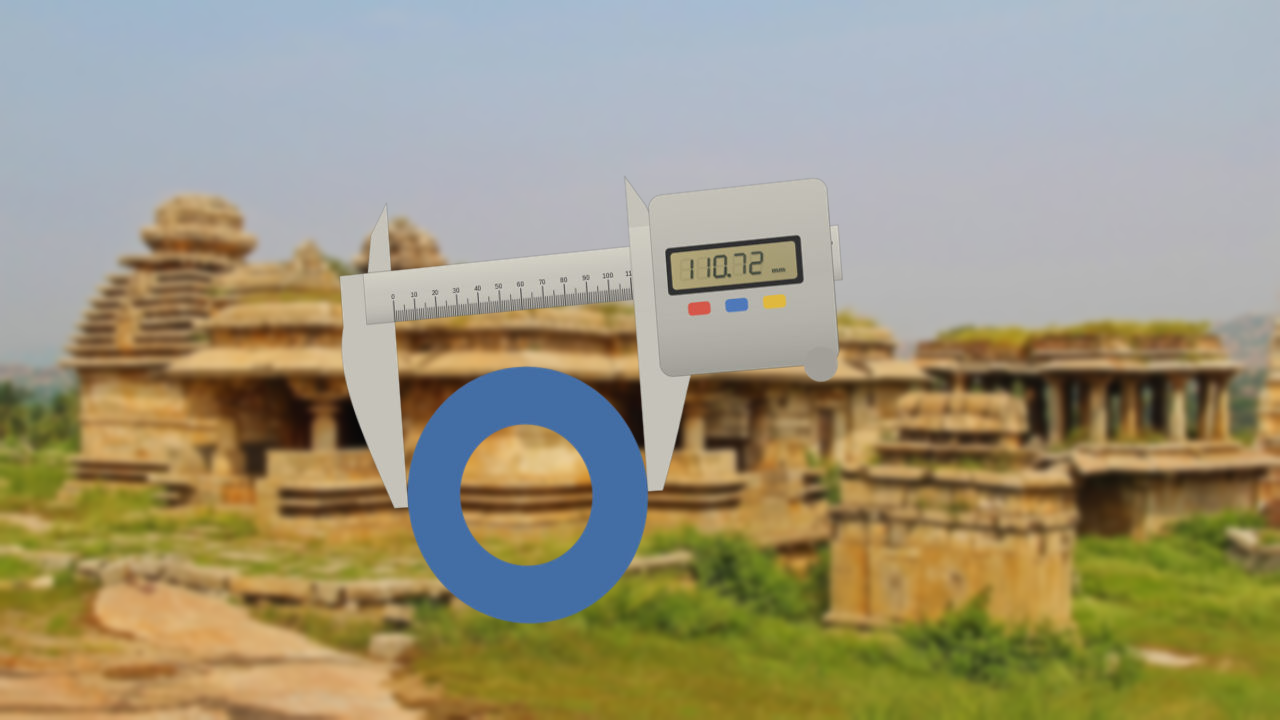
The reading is 110.72mm
